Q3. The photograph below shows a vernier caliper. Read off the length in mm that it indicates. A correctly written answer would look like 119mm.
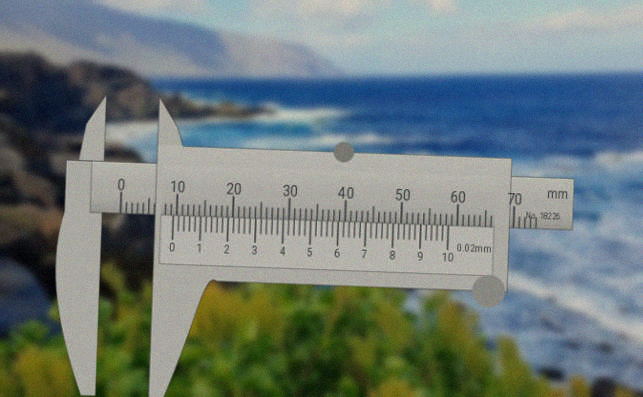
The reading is 9.4mm
